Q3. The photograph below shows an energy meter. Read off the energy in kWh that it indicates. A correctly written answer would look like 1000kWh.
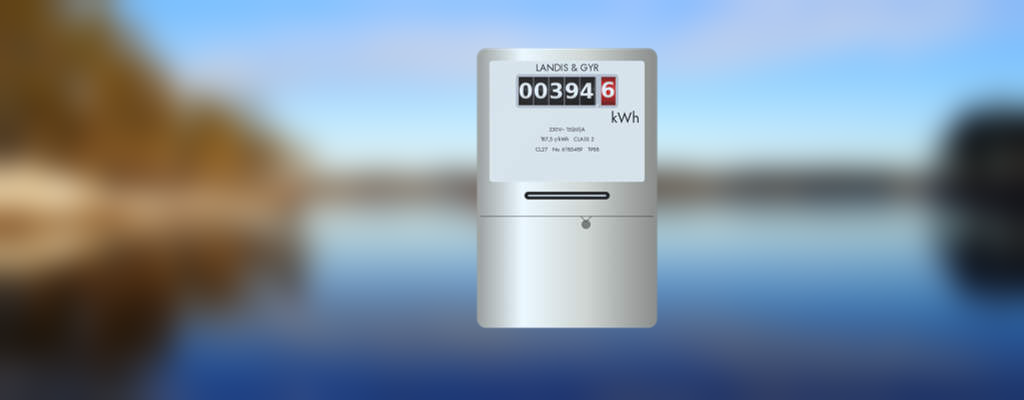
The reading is 394.6kWh
